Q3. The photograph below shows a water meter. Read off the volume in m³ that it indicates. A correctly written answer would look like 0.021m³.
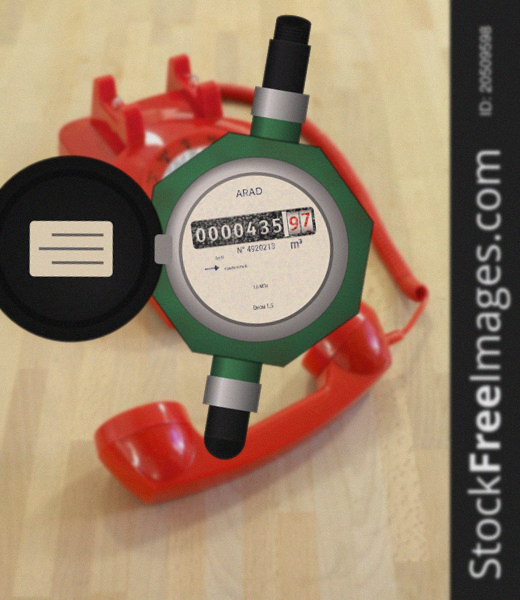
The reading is 435.97m³
